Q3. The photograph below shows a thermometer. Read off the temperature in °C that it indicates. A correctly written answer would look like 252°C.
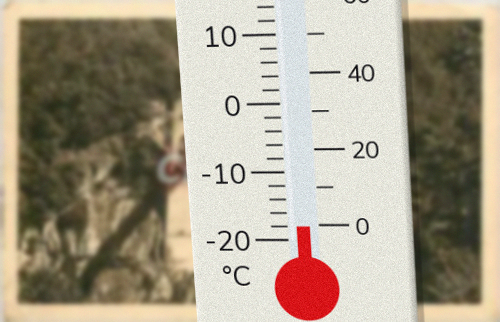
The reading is -18°C
